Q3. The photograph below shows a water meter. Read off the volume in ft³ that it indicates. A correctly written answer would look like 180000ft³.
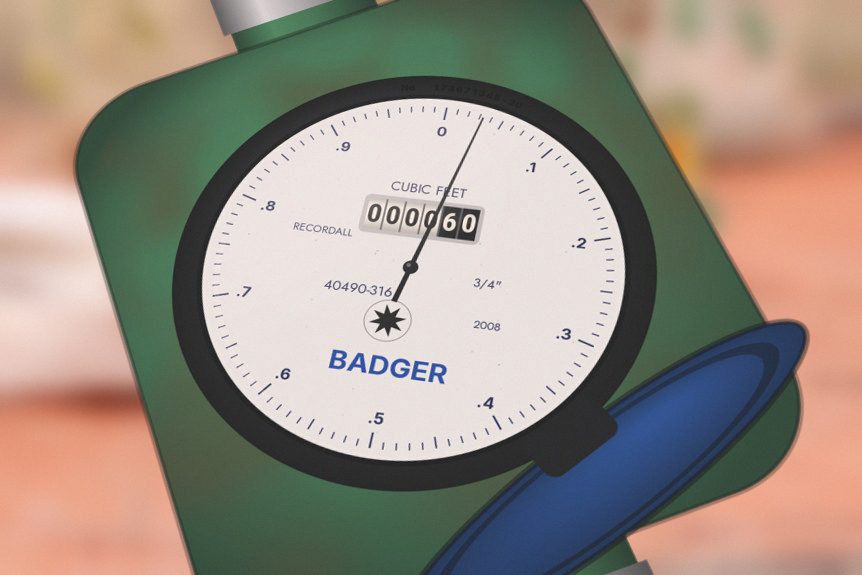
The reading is 60.03ft³
